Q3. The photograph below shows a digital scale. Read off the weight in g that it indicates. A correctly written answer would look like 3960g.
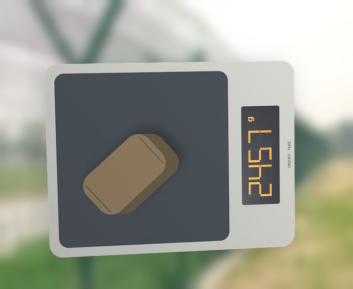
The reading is 2457g
